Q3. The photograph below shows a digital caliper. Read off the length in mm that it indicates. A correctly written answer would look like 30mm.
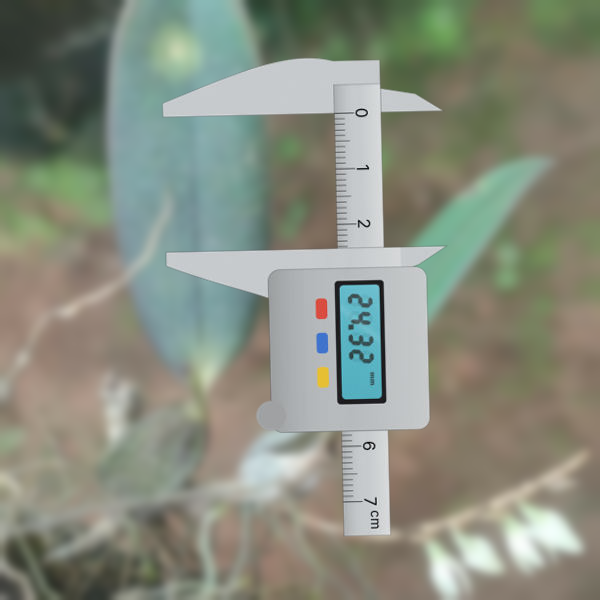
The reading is 24.32mm
